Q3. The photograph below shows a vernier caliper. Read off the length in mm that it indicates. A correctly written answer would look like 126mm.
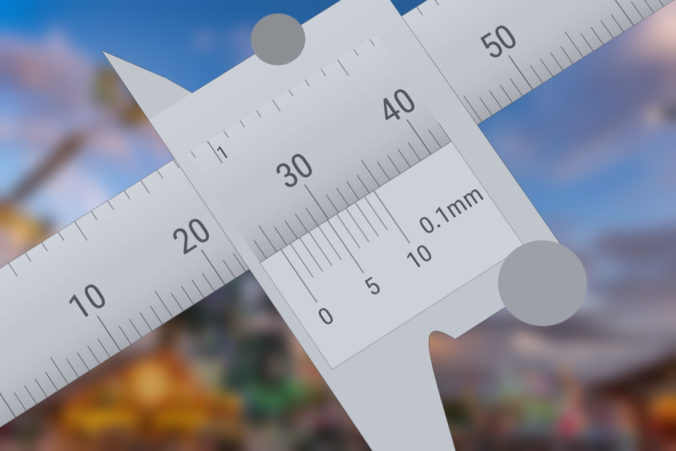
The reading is 25.4mm
